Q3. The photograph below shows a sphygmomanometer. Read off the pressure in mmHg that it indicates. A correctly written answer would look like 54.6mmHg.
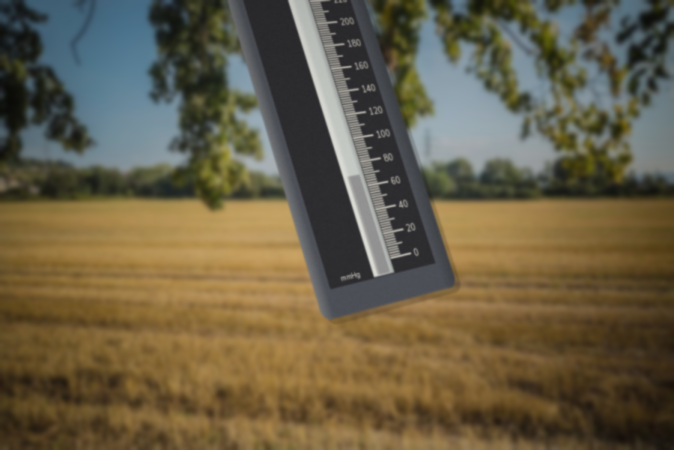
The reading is 70mmHg
